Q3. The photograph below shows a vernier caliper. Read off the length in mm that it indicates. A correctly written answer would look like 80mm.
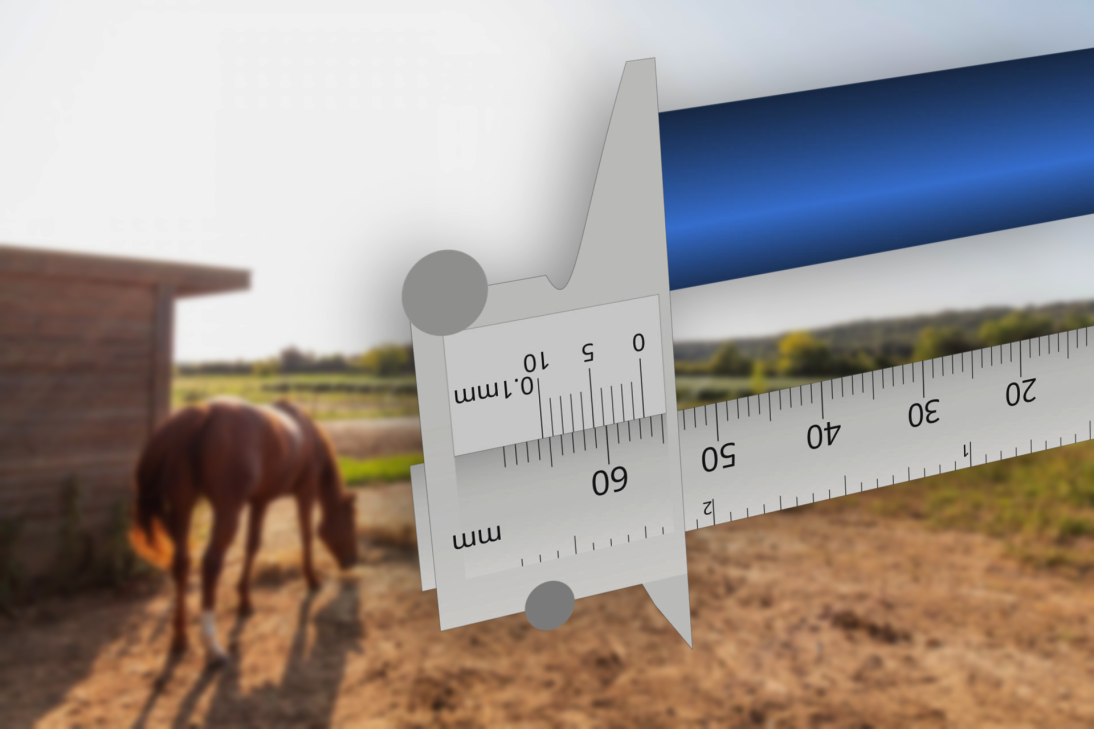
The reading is 56.6mm
